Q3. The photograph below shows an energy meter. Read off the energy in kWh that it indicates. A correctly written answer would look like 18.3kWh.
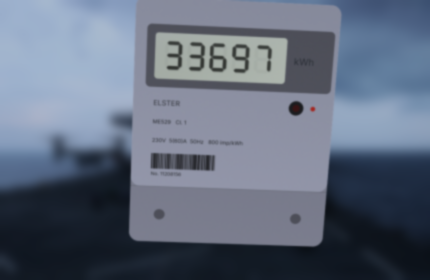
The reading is 33697kWh
